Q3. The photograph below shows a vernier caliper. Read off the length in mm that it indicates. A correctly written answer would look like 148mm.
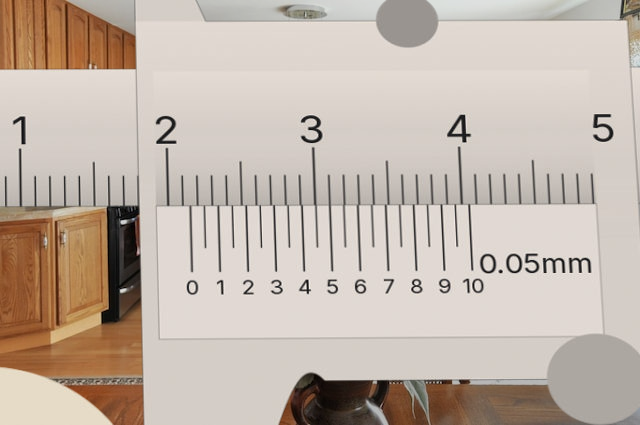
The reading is 21.5mm
